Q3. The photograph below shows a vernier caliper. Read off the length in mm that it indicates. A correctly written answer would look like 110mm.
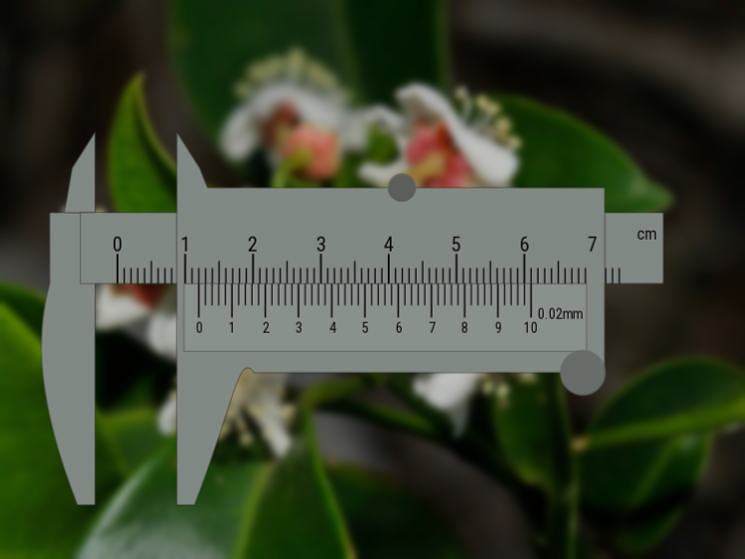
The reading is 12.0mm
